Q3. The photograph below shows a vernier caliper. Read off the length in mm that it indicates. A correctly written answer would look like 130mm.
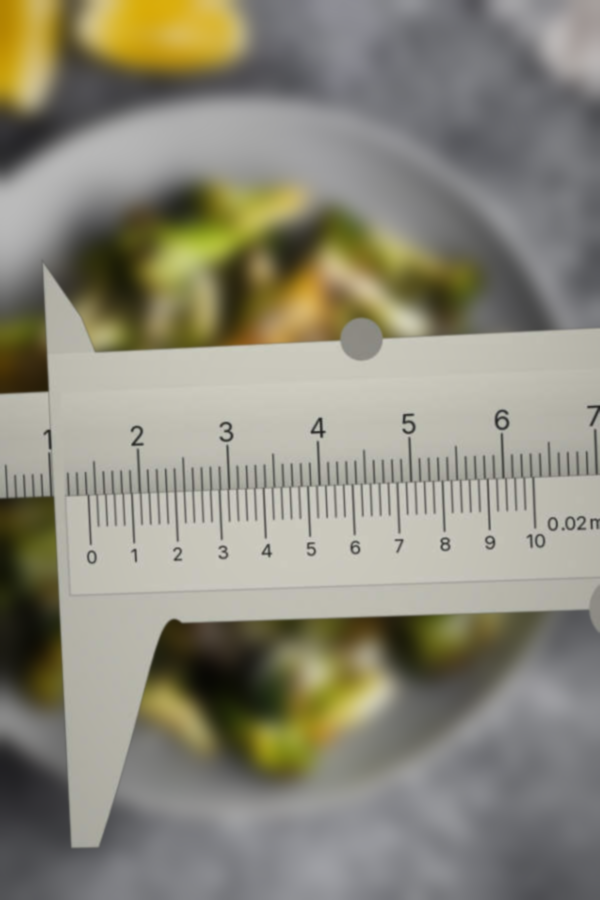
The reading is 14.2mm
